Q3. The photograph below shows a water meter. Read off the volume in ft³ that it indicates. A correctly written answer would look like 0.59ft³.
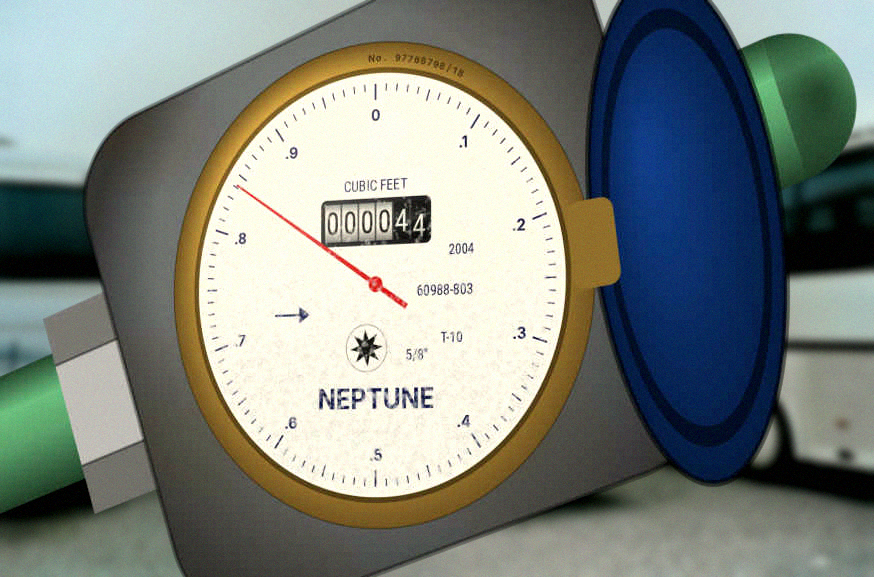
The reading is 43.84ft³
